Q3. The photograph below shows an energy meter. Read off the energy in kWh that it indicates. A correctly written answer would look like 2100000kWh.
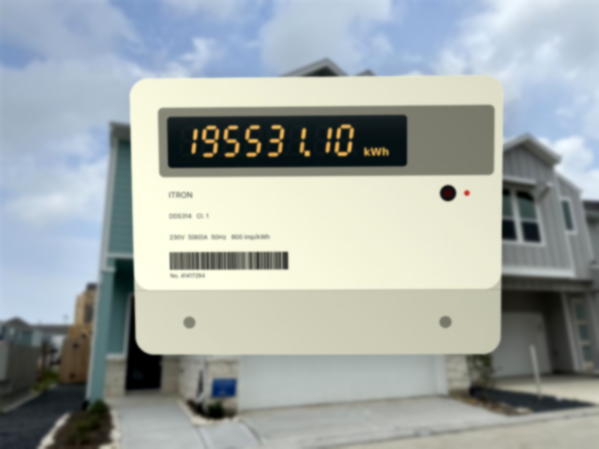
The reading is 195531.10kWh
